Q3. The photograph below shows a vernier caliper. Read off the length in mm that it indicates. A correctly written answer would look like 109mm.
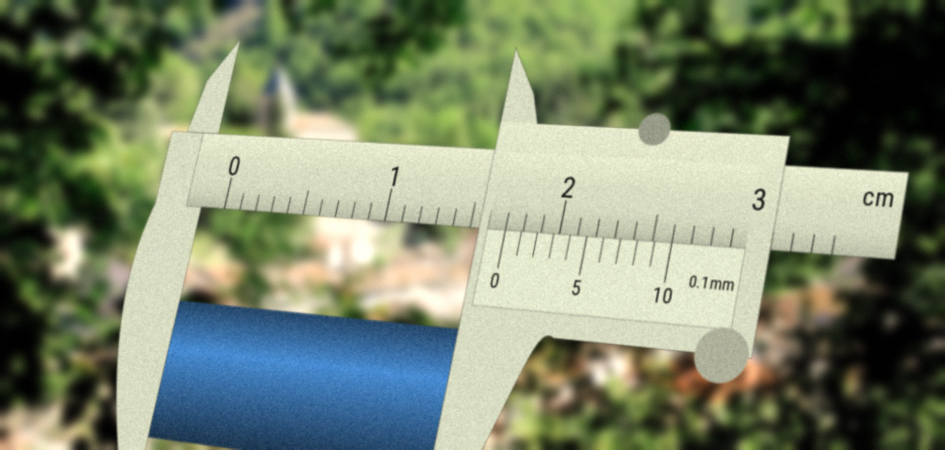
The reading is 17.0mm
